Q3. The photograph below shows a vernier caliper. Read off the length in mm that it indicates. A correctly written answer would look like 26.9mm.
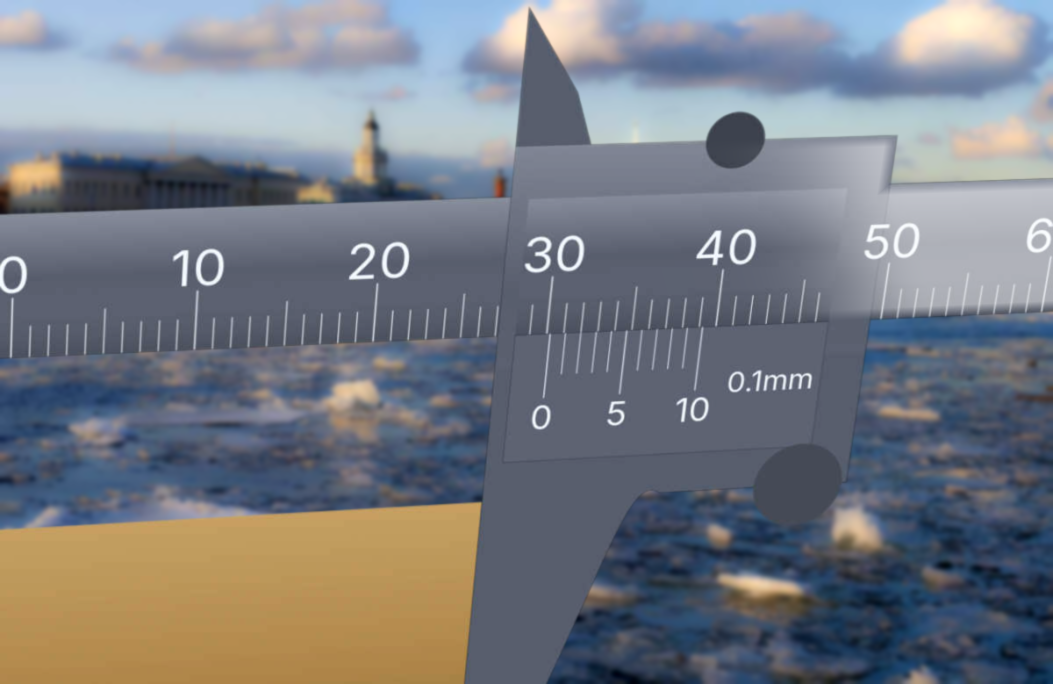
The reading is 30.2mm
